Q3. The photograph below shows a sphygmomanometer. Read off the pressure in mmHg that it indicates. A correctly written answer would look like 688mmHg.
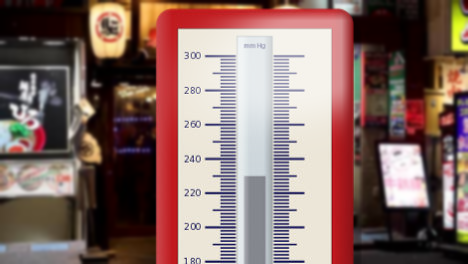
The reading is 230mmHg
